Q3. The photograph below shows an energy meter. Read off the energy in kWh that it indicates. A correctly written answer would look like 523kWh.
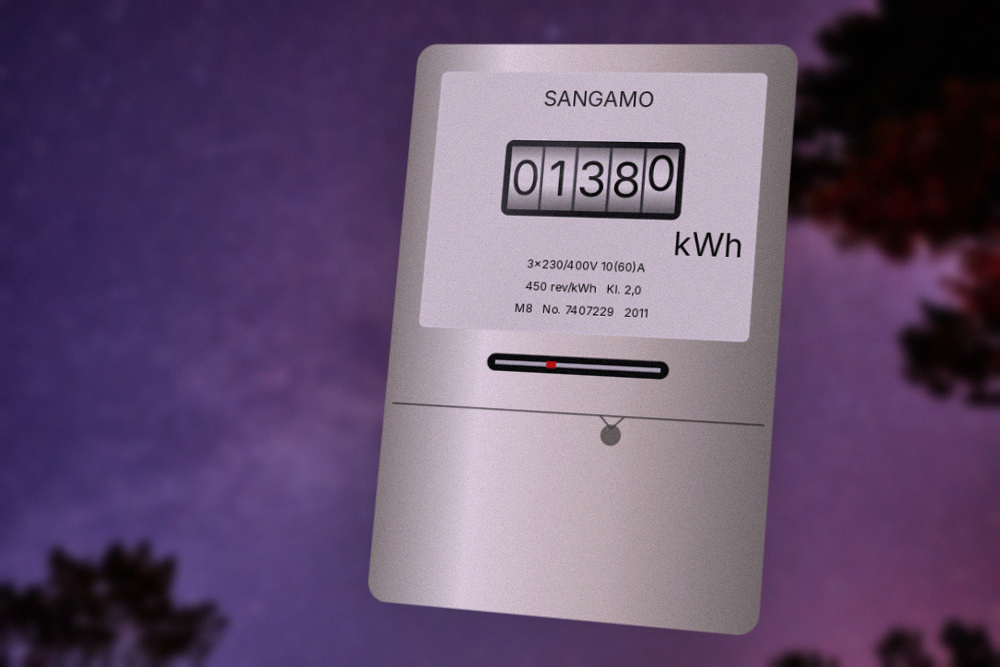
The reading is 1380kWh
